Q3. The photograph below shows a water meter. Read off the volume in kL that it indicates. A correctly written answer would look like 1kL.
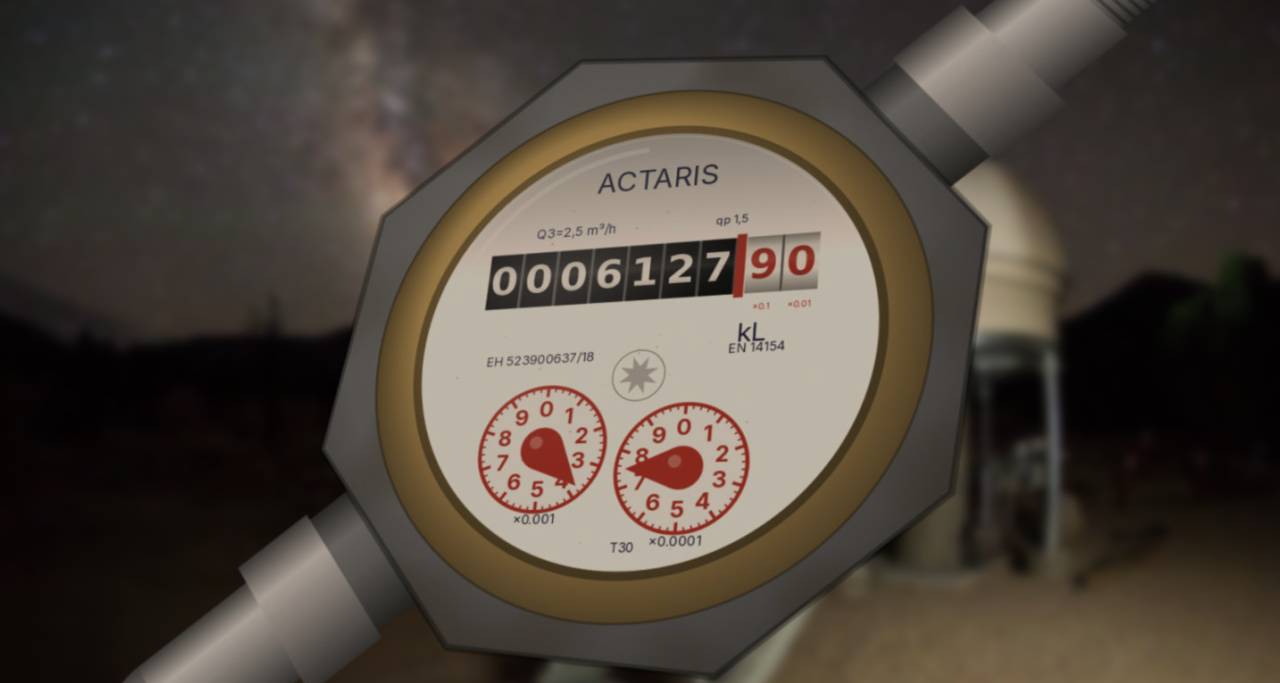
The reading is 6127.9037kL
